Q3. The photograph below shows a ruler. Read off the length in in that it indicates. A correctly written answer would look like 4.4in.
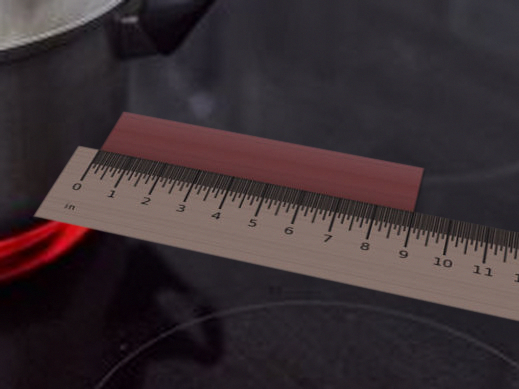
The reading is 9in
